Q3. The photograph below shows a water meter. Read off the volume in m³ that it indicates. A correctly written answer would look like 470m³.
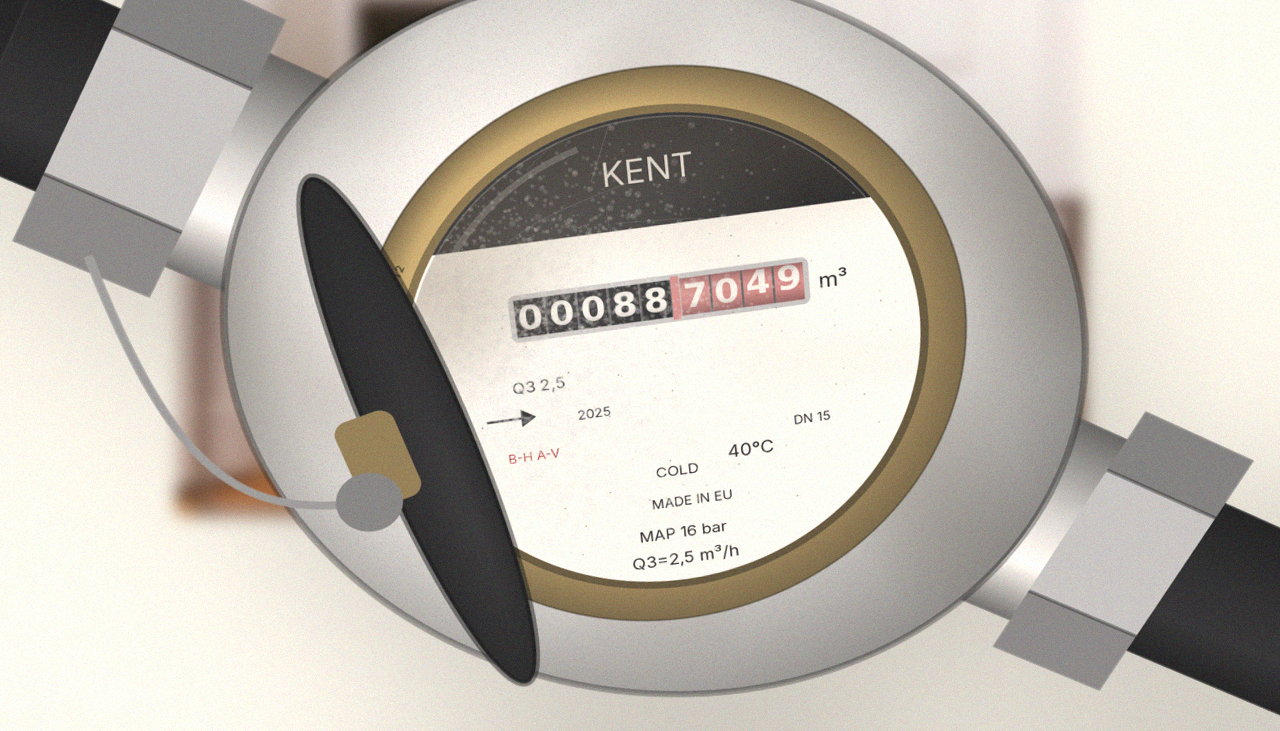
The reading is 88.7049m³
